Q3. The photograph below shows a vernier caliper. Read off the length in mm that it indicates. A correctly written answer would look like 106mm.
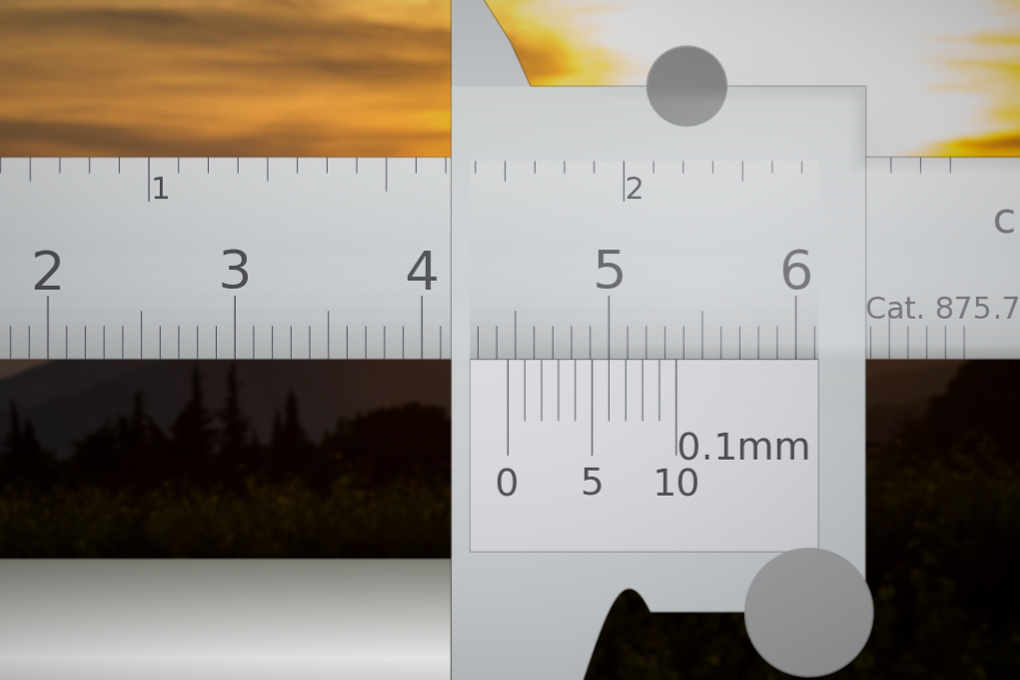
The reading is 44.6mm
